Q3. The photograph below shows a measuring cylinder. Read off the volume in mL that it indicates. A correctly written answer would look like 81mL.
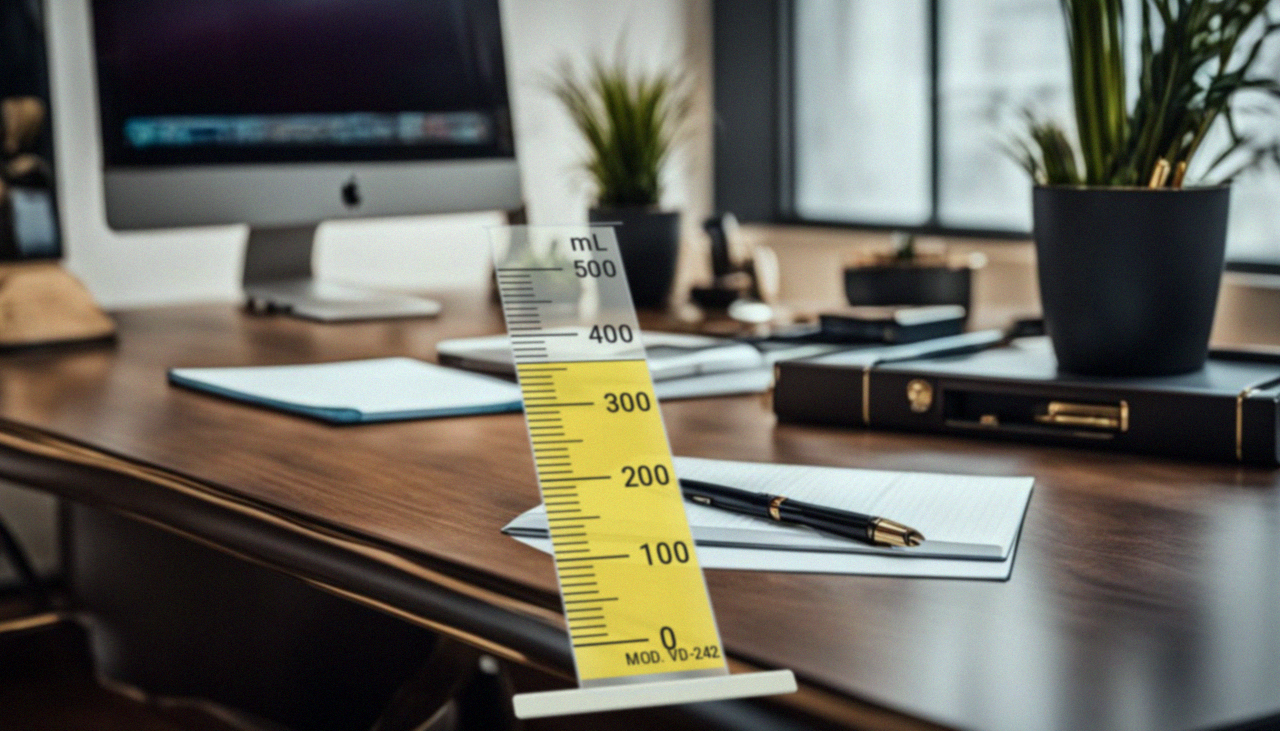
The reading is 360mL
